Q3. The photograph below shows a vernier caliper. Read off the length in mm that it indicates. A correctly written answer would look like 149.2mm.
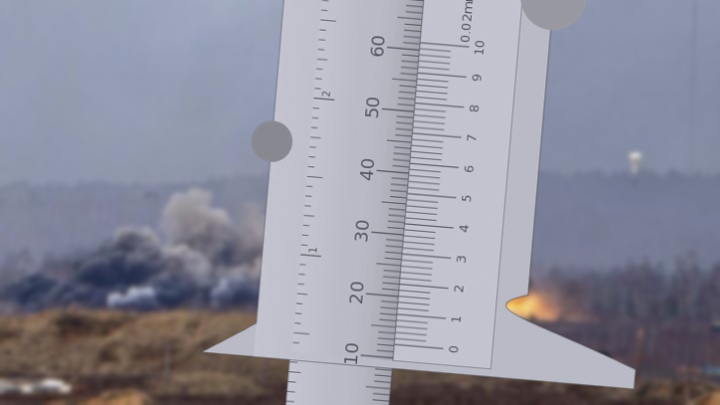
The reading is 12.2mm
